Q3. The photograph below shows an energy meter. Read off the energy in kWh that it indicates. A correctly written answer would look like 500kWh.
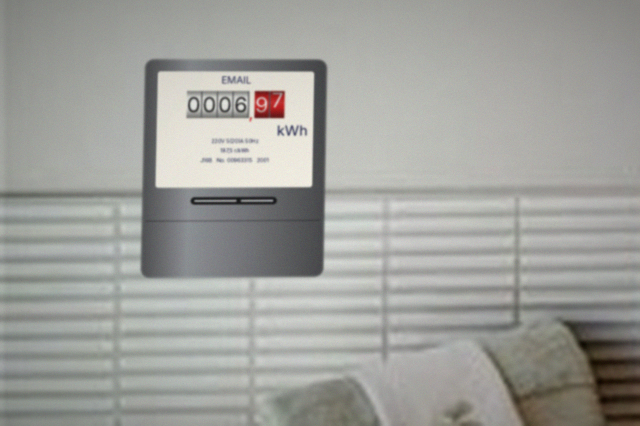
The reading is 6.97kWh
